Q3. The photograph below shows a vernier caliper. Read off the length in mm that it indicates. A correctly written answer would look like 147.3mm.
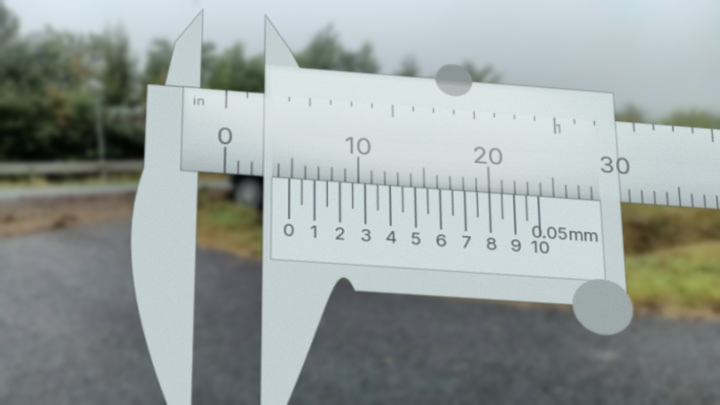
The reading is 4.8mm
